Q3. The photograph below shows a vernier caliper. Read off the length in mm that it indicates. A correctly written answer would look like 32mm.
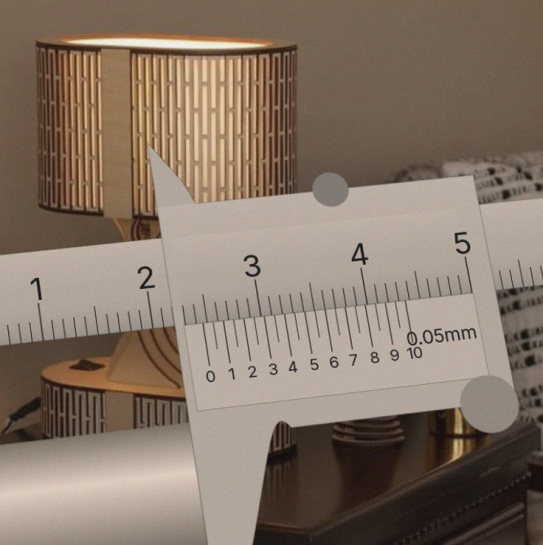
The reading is 24.6mm
